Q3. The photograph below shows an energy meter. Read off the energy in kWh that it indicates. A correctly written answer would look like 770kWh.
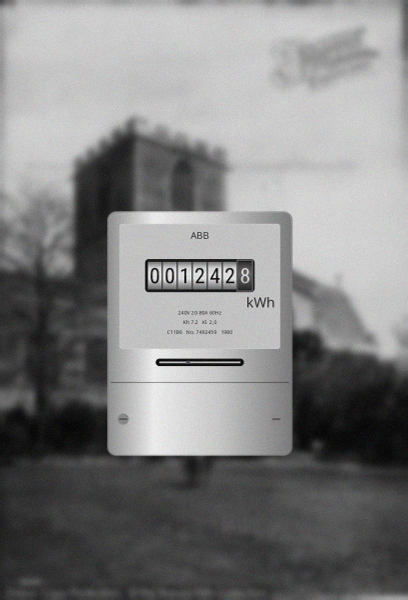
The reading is 1242.8kWh
